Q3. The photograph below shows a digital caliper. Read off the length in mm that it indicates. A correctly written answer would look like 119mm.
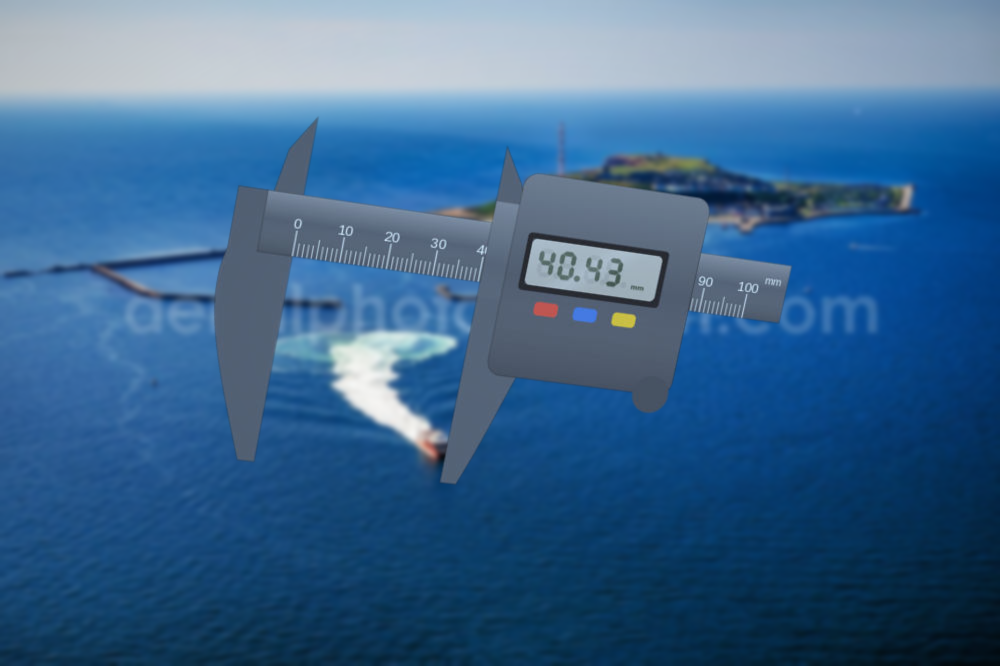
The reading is 40.43mm
